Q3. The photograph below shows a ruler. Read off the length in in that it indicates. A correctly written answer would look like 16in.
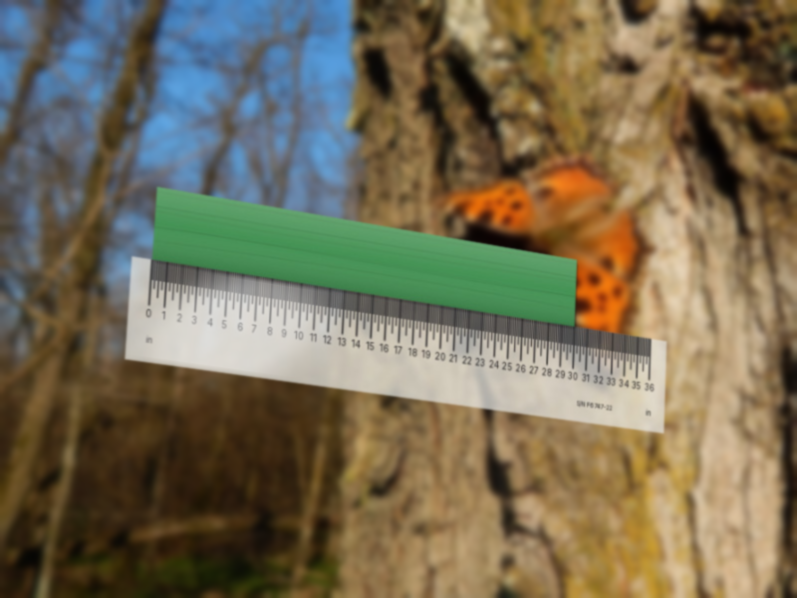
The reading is 30in
